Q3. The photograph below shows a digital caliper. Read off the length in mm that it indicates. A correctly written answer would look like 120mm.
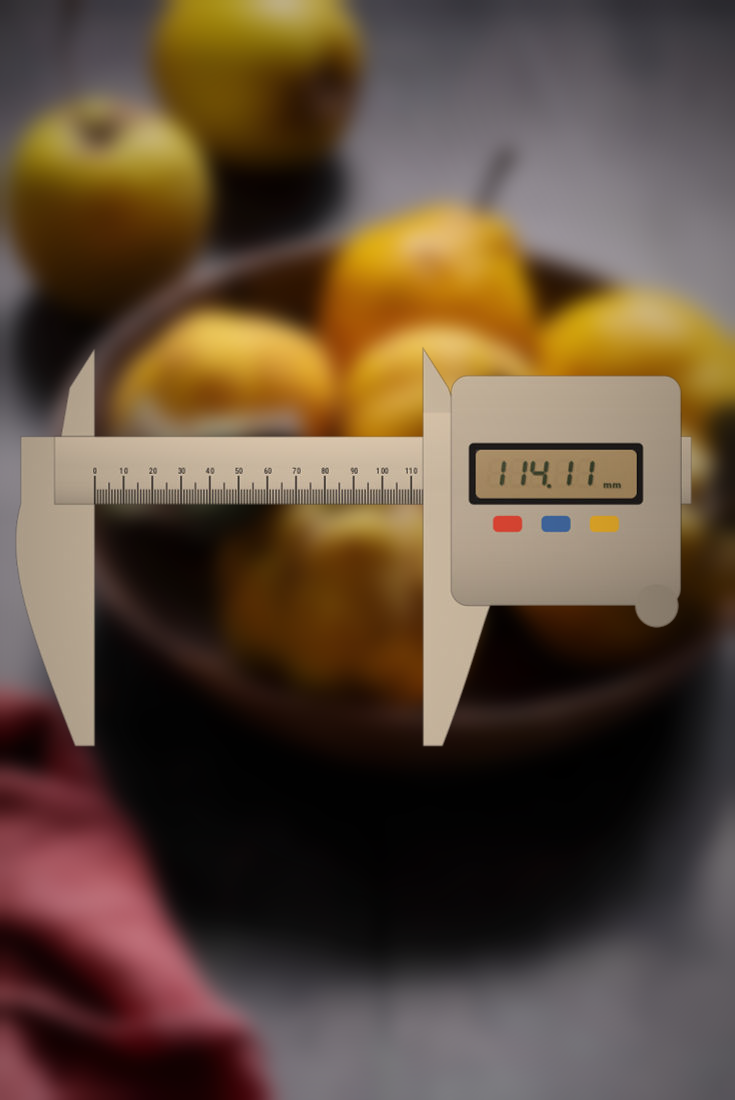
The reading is 114.11mm
